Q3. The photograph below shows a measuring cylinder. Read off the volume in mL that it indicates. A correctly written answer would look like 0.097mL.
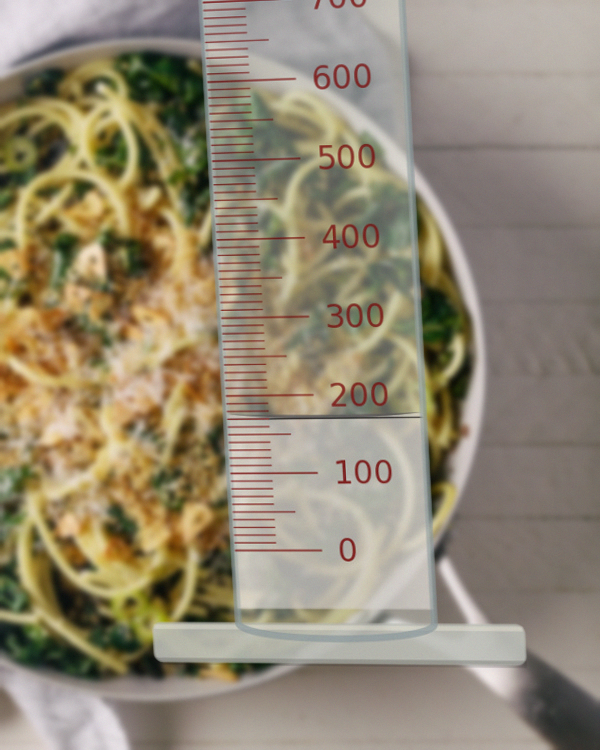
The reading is 170mL
